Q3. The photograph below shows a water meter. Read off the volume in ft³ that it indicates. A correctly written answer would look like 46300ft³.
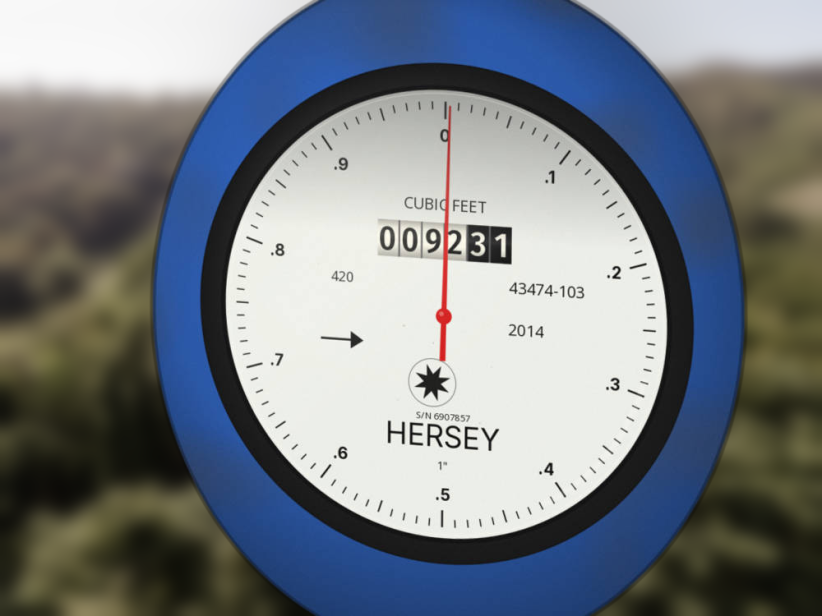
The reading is 9231.00ft³
